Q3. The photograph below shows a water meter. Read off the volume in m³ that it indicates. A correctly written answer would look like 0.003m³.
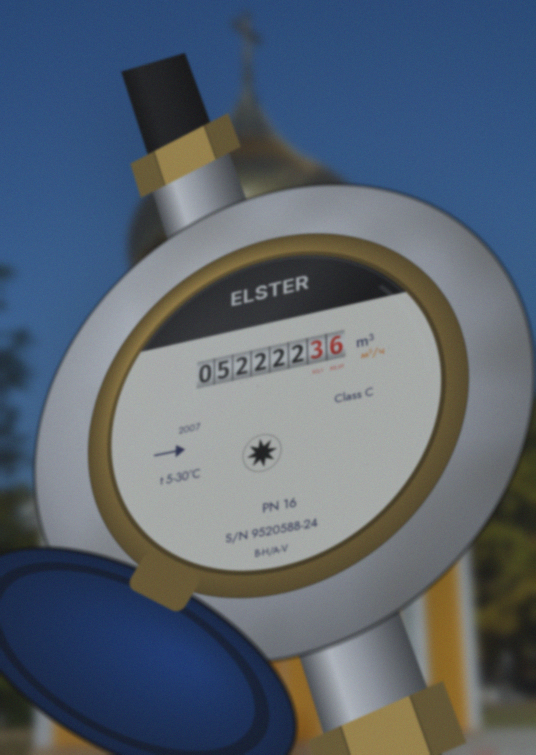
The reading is 52222.36m³
